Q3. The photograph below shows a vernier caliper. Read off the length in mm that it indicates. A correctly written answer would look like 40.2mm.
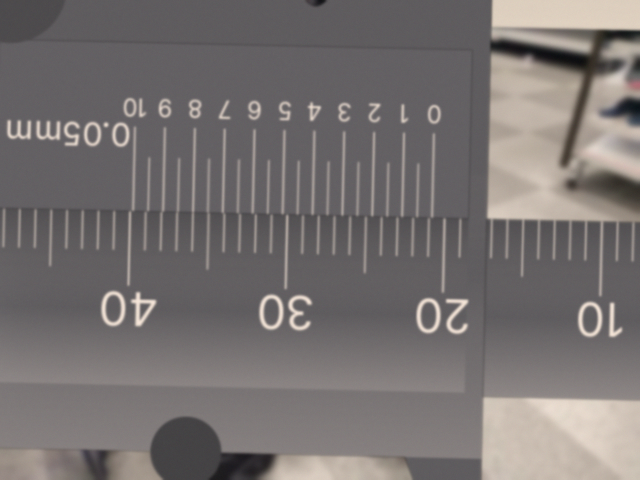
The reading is 20.8mm
